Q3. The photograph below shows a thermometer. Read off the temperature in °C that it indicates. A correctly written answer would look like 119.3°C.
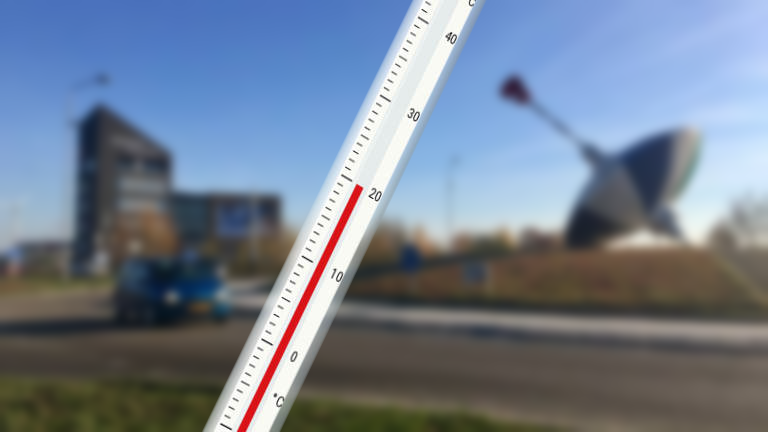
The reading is 20°C
